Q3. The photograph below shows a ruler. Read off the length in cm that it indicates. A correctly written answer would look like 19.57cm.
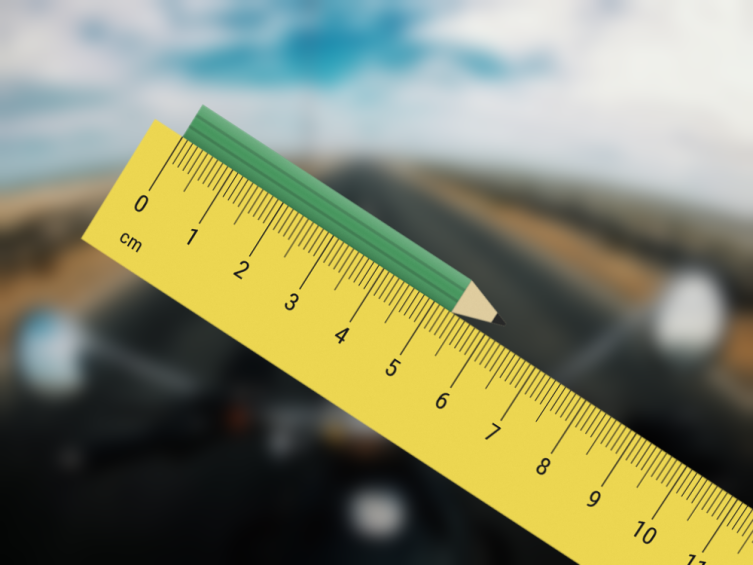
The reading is 6.2cm
